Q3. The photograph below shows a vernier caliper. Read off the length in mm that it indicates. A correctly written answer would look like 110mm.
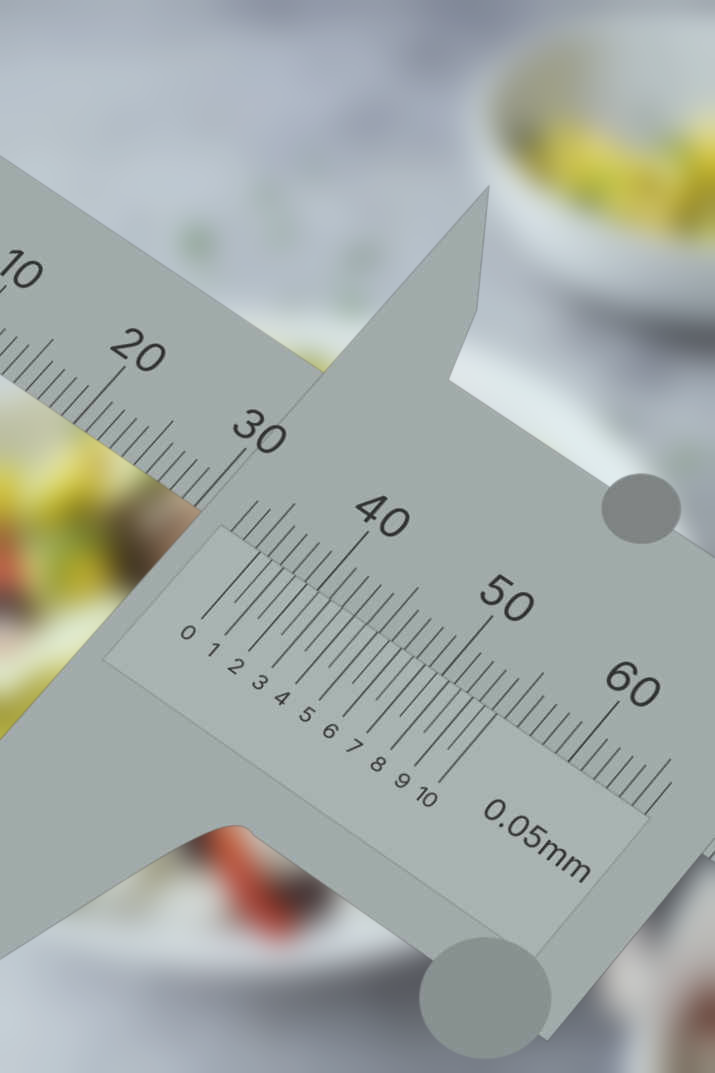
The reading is 35.4mm
